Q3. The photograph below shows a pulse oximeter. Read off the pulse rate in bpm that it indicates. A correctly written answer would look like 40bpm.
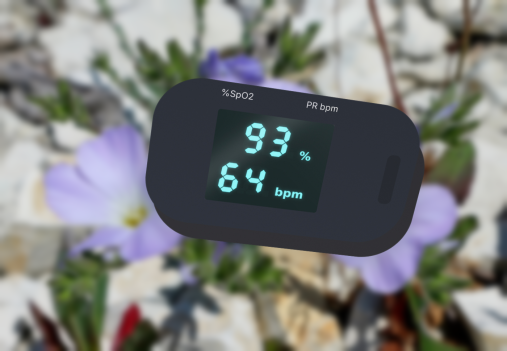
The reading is 64bpm
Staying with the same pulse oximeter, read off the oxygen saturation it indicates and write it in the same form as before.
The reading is 93%
